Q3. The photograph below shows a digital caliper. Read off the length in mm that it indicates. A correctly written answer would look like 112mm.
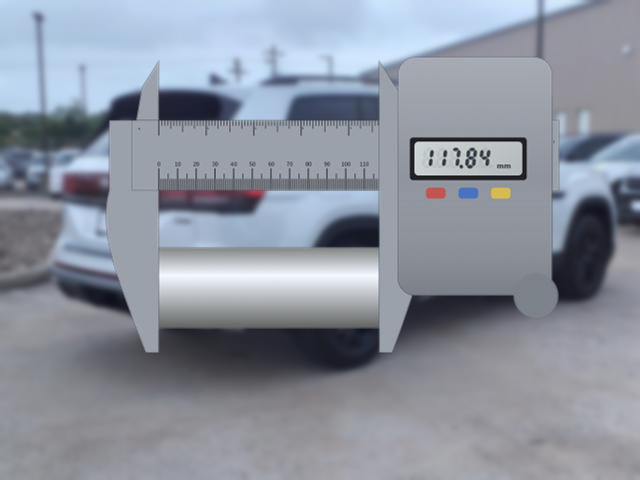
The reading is 117.84mm
